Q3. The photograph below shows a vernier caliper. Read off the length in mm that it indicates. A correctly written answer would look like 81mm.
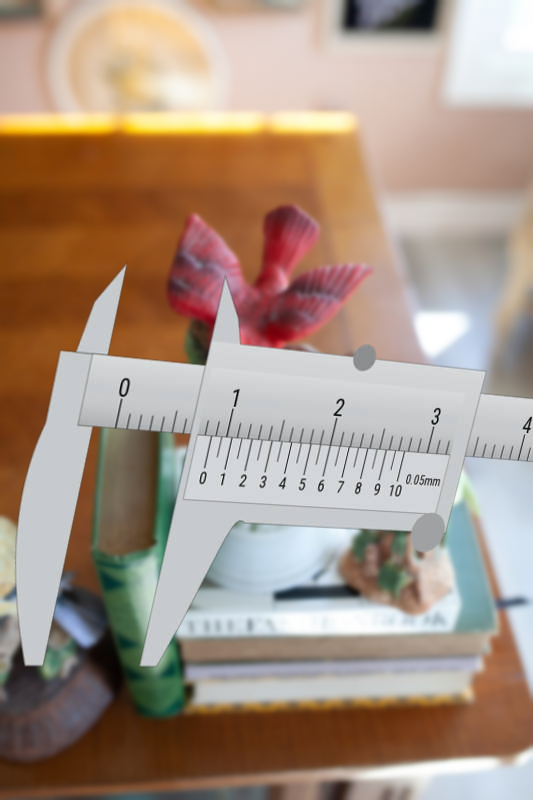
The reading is 8.6mm
